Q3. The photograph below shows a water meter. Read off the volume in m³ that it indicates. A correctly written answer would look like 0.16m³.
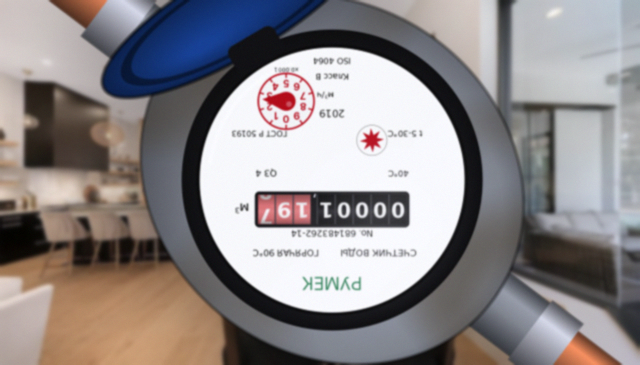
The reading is 1.1972m³
